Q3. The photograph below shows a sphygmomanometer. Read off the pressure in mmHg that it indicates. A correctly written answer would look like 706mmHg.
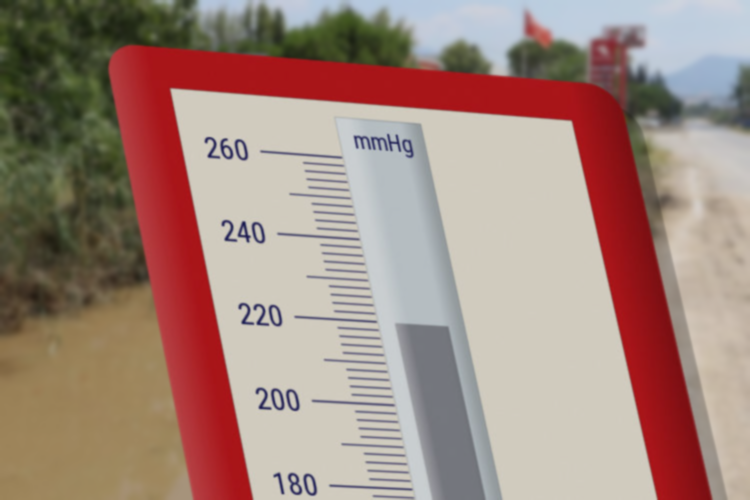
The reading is 220mmHg
